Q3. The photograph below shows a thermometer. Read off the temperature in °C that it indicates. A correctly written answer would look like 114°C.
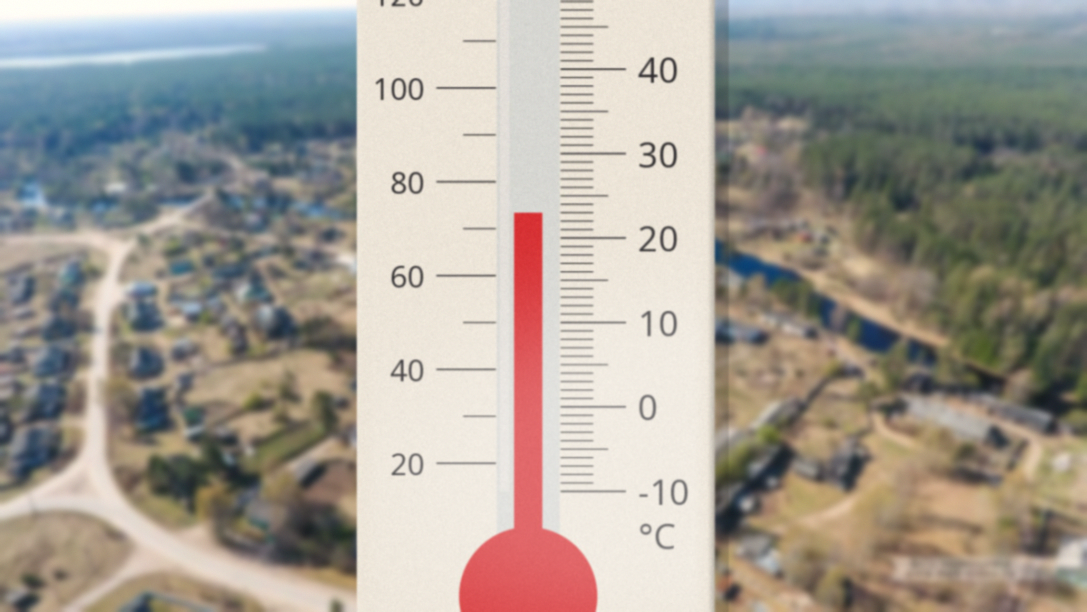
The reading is 23°C
